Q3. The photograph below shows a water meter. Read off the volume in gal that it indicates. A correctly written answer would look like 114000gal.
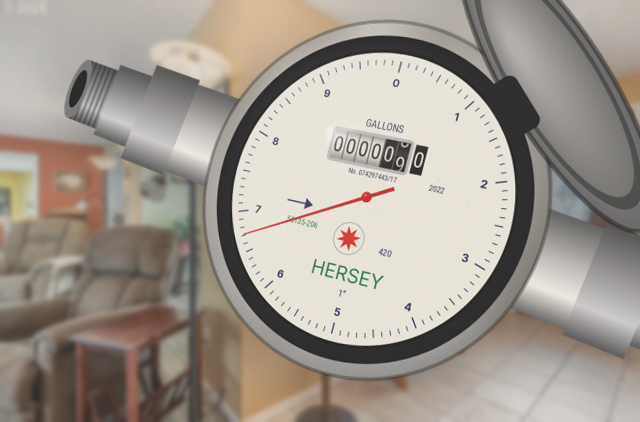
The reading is 86.7gal
